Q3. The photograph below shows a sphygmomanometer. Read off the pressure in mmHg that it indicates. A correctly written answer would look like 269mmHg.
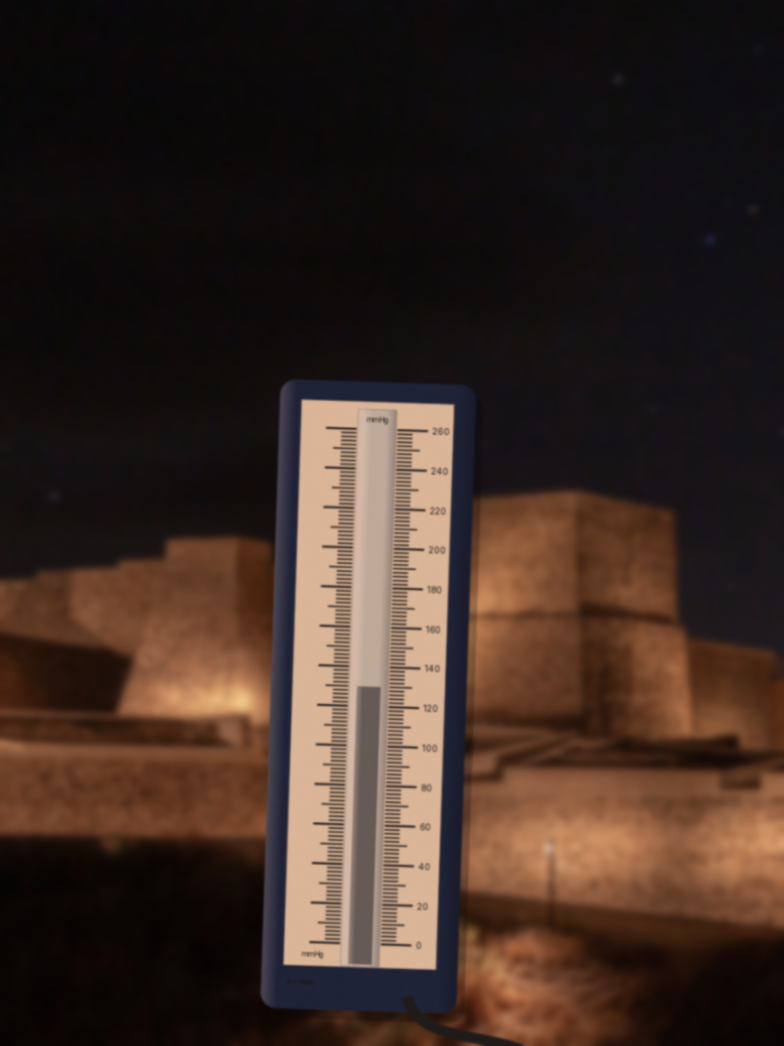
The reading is 130mmHg
